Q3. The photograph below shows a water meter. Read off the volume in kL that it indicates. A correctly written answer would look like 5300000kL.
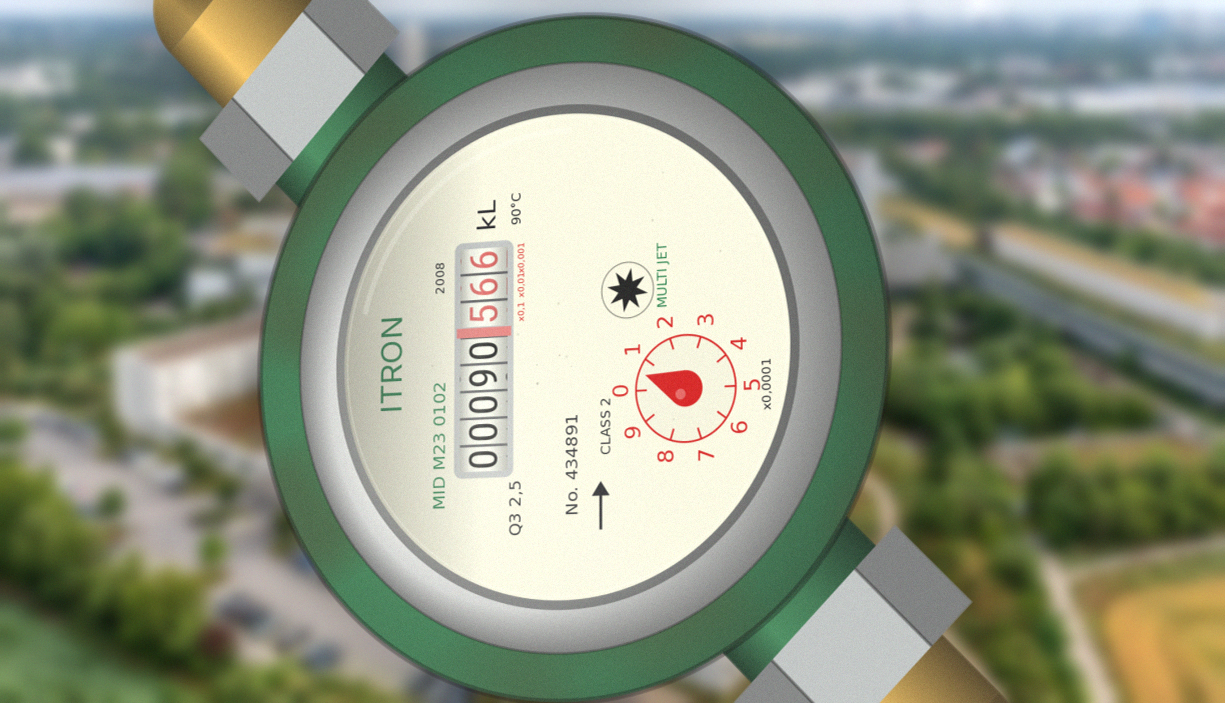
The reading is 90.5660kL
